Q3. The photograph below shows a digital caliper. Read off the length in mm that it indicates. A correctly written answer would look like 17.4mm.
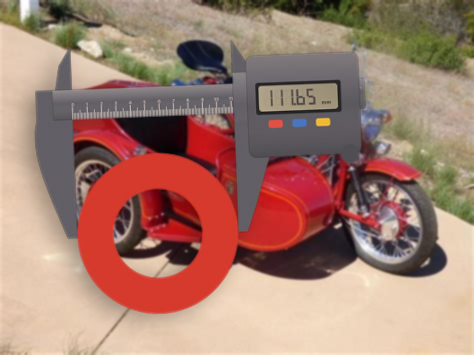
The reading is 111.65mm
